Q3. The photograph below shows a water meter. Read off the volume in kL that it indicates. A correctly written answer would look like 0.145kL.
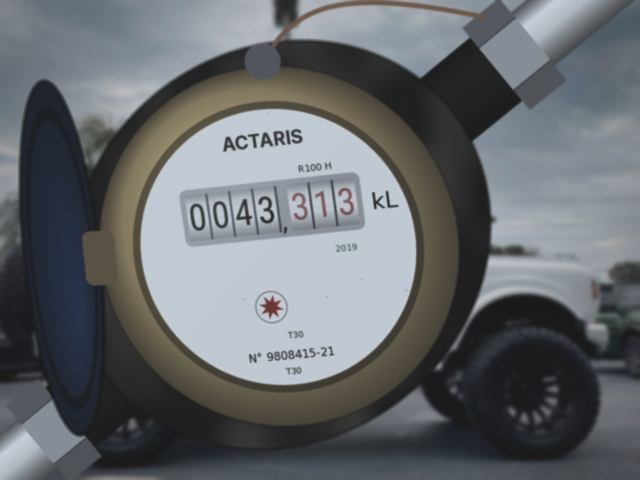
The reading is 43.313kL
